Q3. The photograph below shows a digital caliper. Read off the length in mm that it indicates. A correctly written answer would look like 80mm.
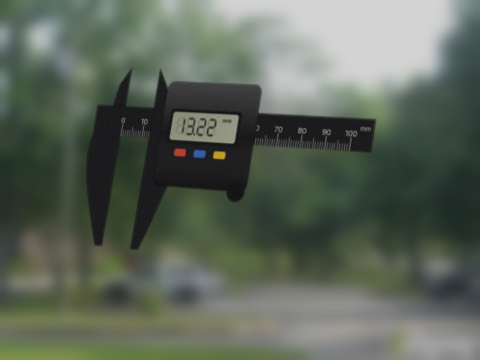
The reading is 13.22mm
